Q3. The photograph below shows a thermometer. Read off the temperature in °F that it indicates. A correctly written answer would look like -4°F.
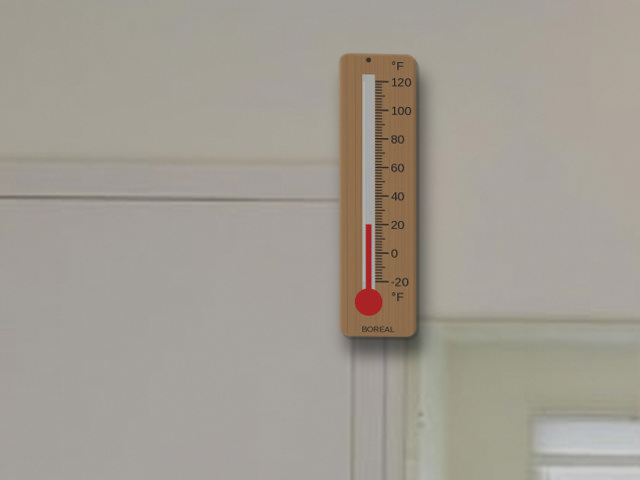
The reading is 20°F
